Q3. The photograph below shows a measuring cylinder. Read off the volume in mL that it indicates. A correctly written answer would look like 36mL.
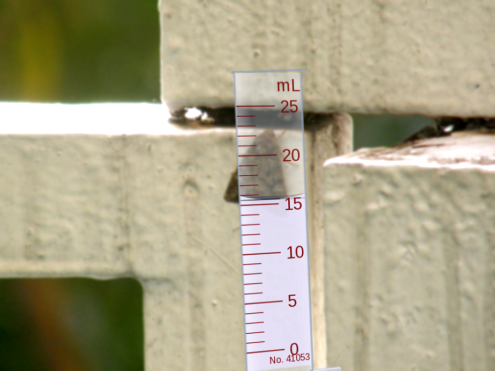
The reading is 15.5mL
